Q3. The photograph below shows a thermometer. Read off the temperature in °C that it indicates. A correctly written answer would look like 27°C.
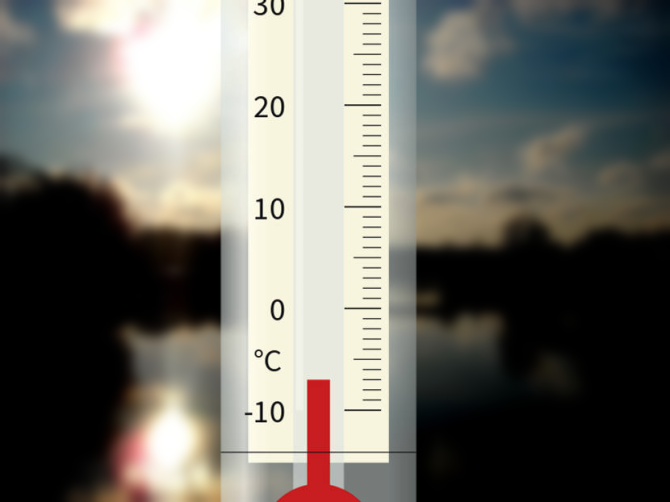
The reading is -7°C
